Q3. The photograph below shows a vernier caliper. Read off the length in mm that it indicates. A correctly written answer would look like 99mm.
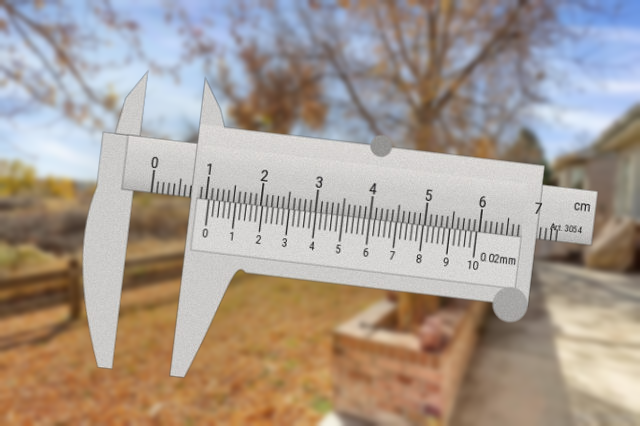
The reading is 10.5mm
